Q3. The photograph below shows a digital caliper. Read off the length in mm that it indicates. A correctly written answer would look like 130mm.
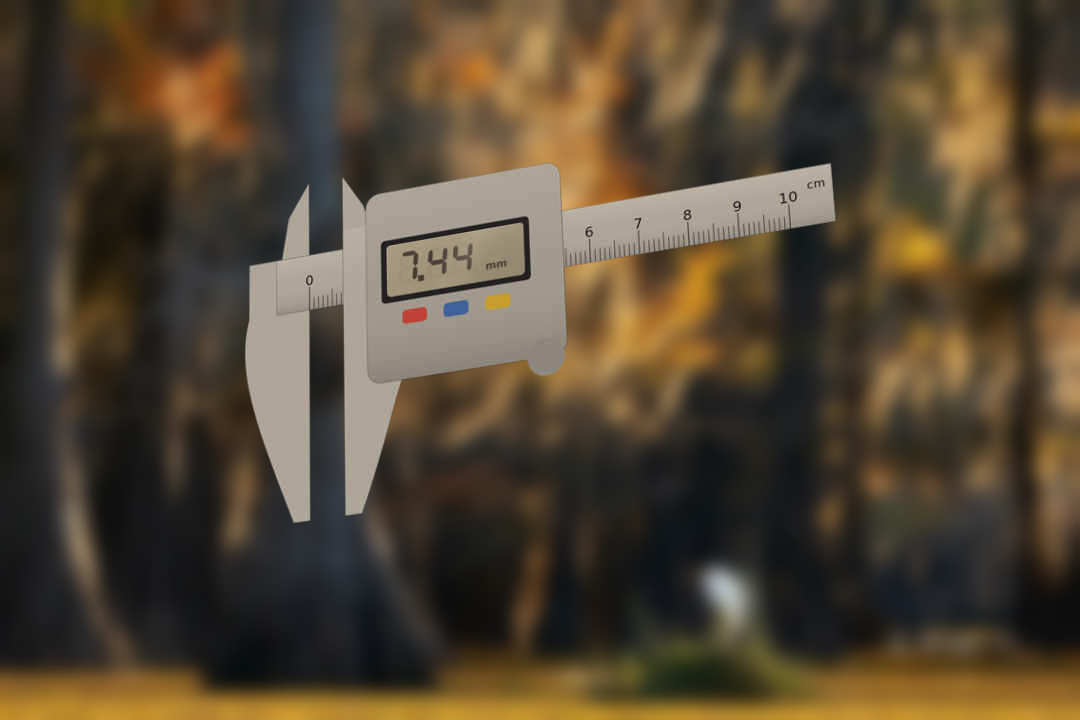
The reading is 7.44mm
